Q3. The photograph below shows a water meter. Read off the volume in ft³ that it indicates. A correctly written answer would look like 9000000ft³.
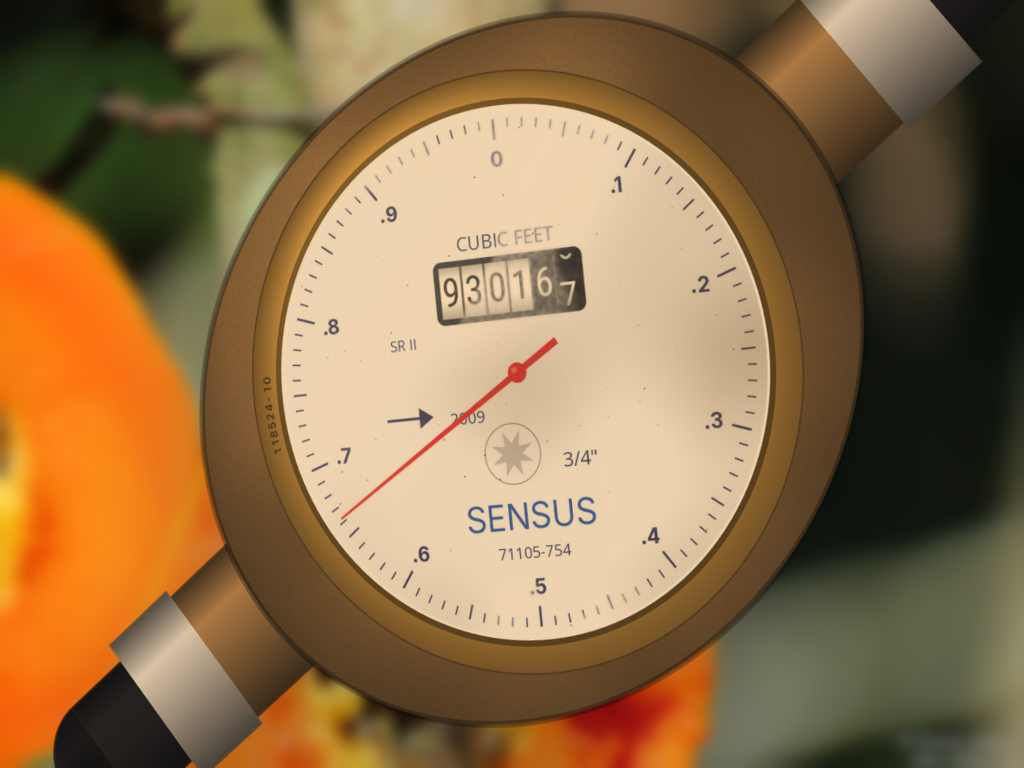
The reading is 930166.66ft³
